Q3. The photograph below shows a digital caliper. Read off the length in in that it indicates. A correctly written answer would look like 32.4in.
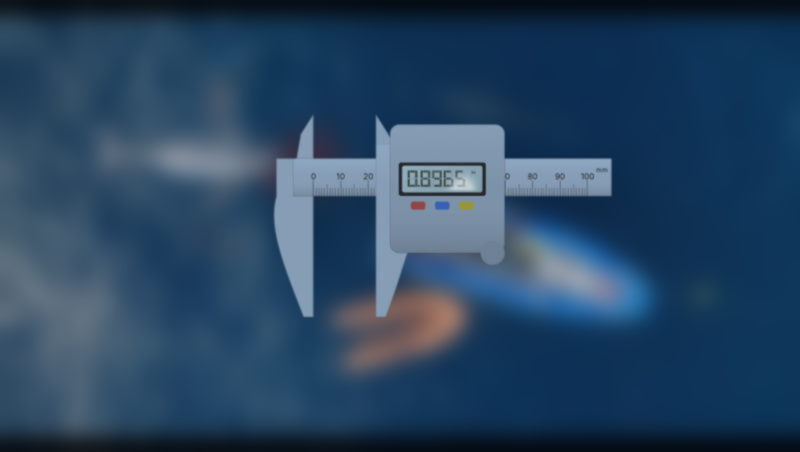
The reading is 0.8965in
